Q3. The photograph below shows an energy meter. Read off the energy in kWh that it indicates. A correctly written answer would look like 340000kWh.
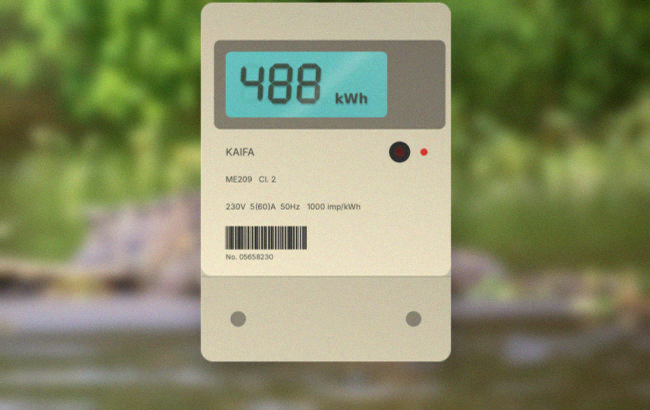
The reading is 488kWh
